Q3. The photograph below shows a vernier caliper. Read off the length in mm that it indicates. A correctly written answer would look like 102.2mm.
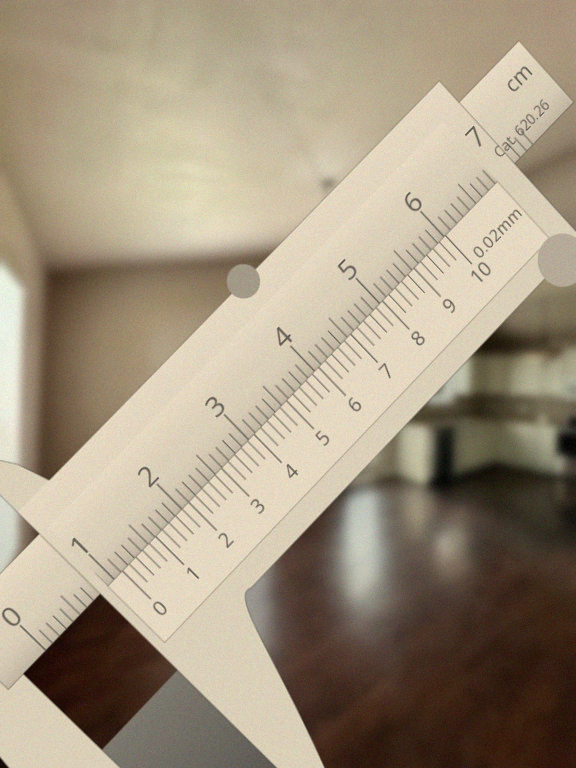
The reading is 11.2mm
